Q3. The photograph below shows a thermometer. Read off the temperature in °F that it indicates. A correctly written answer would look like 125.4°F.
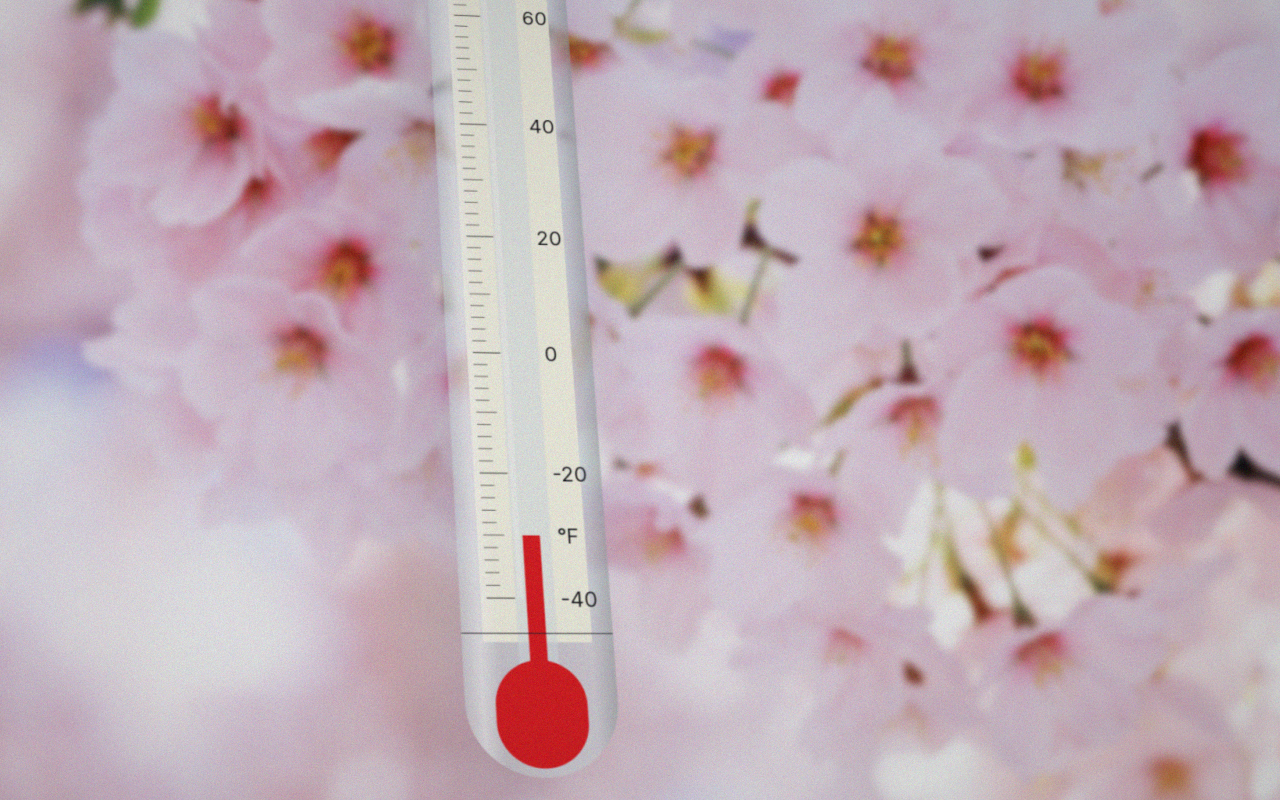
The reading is -30°F
